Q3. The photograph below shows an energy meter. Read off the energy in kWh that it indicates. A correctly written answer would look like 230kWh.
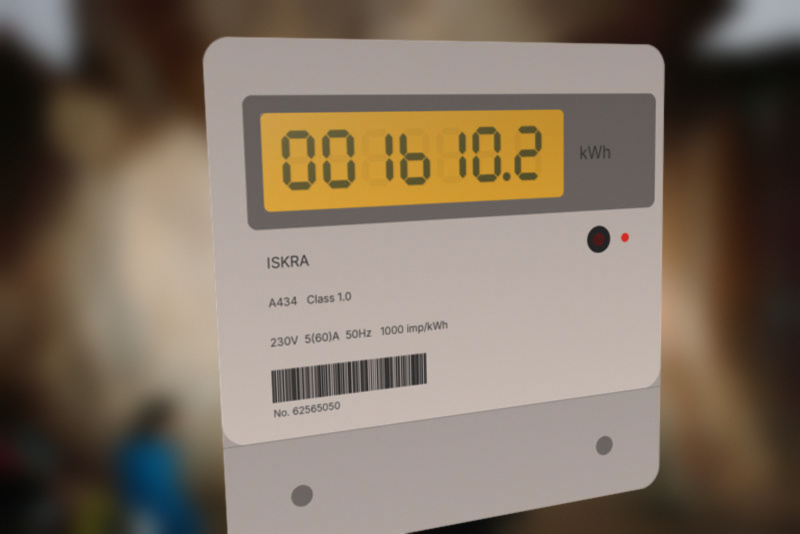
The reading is 1610.2kWh
